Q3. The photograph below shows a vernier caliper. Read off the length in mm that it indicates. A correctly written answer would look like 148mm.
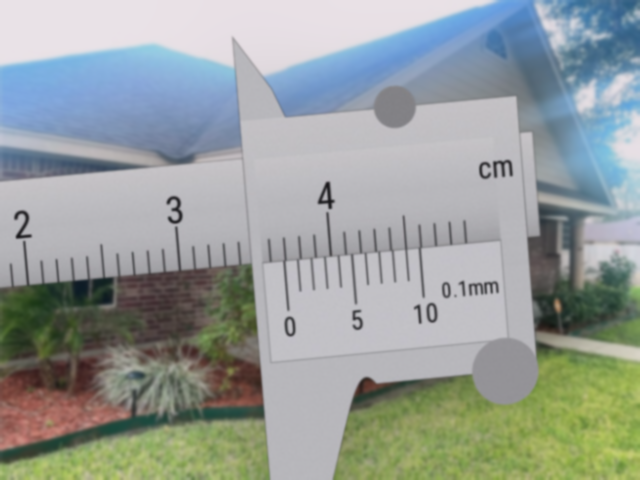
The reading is 36.9mm
